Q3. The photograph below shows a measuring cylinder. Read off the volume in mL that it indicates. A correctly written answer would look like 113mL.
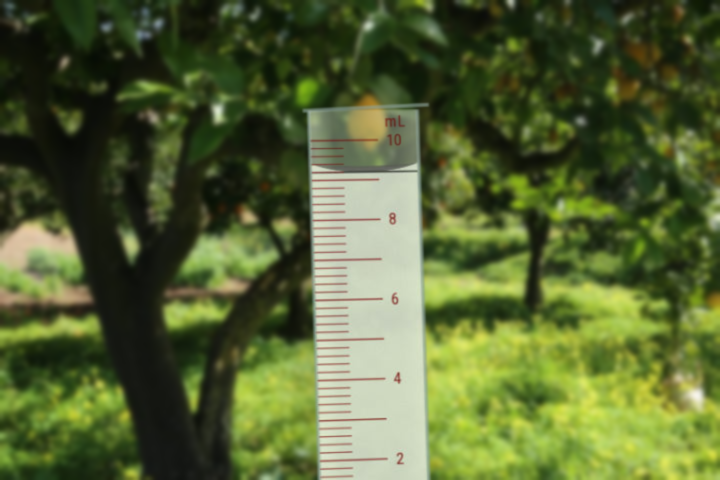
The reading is 9.2mL
